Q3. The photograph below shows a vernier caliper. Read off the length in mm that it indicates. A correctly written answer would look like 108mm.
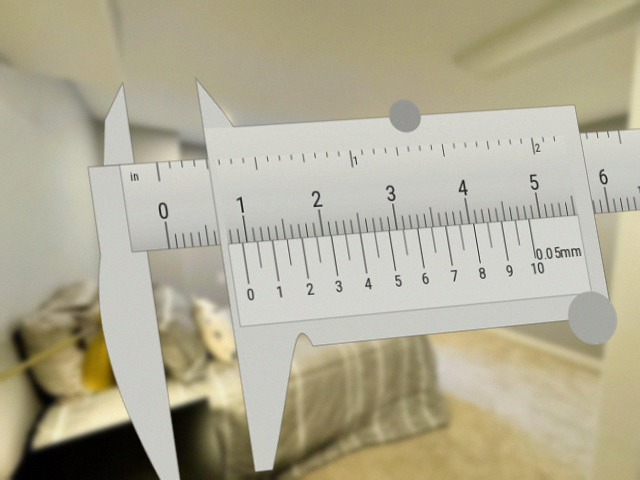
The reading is 9.4mm
